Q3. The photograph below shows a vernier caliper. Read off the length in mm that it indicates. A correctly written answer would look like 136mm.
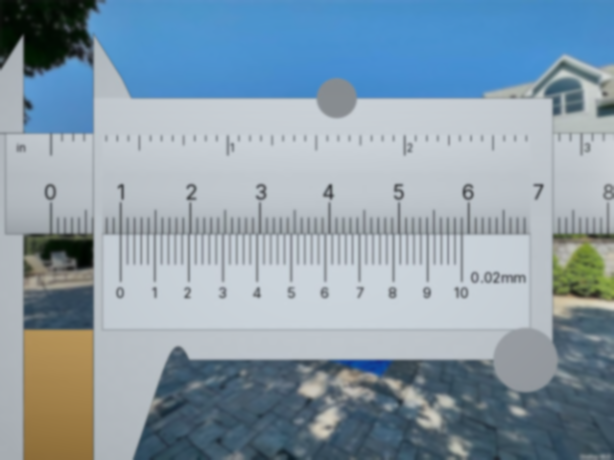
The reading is 10.0mm
